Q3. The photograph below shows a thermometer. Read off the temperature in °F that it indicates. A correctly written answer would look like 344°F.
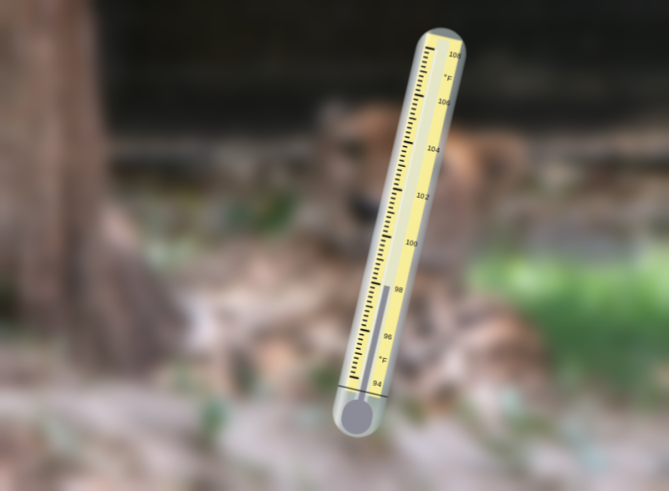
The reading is 98°F
